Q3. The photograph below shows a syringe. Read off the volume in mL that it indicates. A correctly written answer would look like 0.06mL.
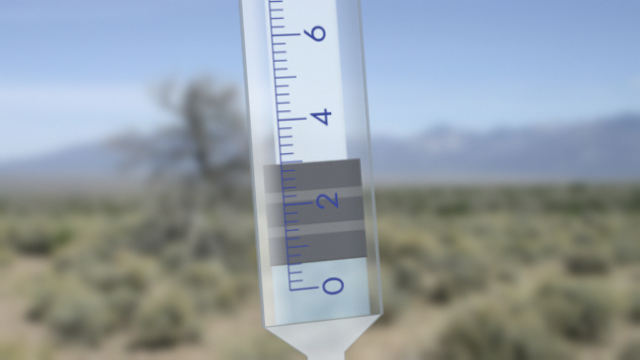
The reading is 0.6mL
